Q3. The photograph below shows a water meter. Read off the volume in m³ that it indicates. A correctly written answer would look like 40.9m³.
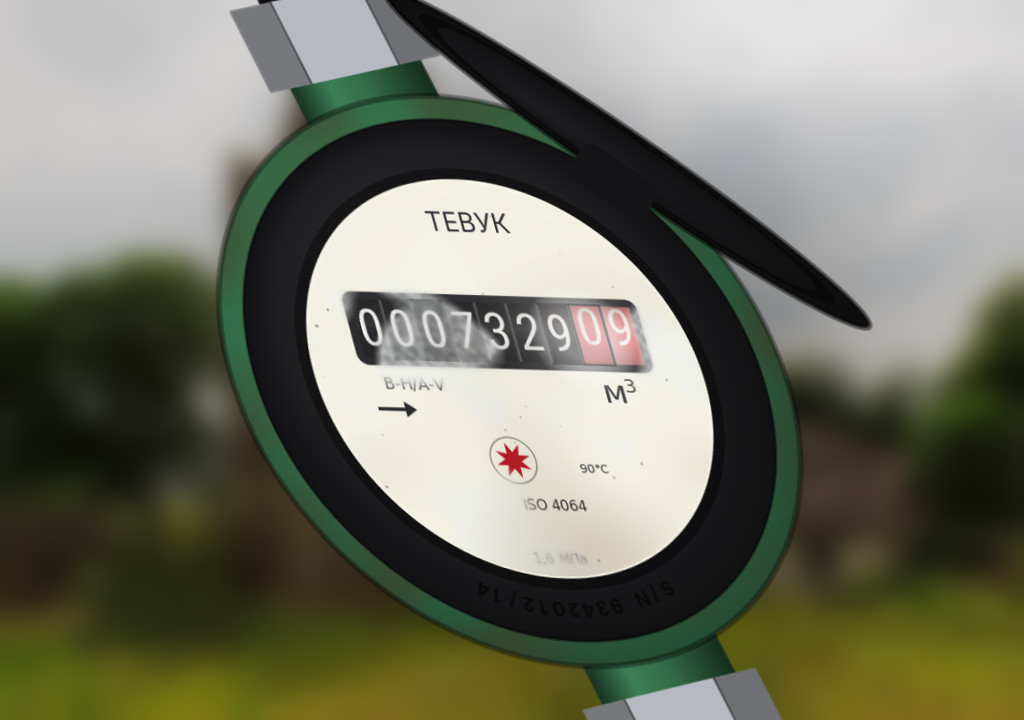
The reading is 7329.09m³
